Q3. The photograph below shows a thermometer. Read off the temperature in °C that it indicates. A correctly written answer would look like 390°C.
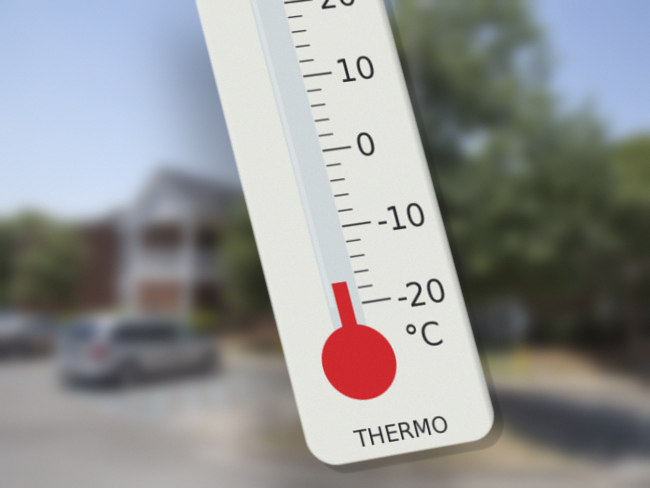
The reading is -17°C
